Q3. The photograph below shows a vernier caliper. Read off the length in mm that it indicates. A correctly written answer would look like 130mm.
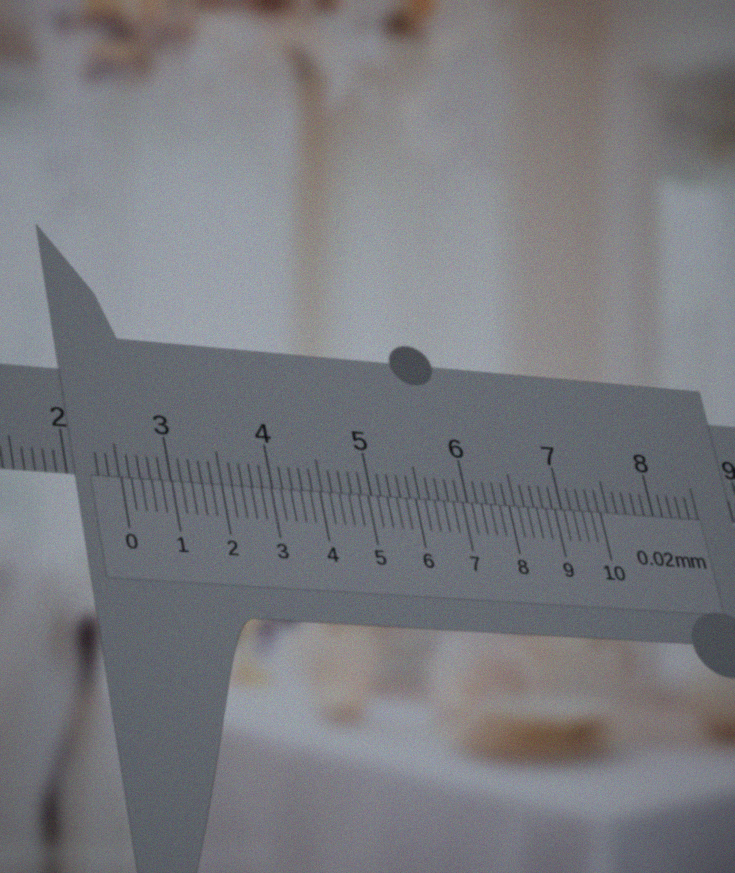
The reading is 25.2mm
